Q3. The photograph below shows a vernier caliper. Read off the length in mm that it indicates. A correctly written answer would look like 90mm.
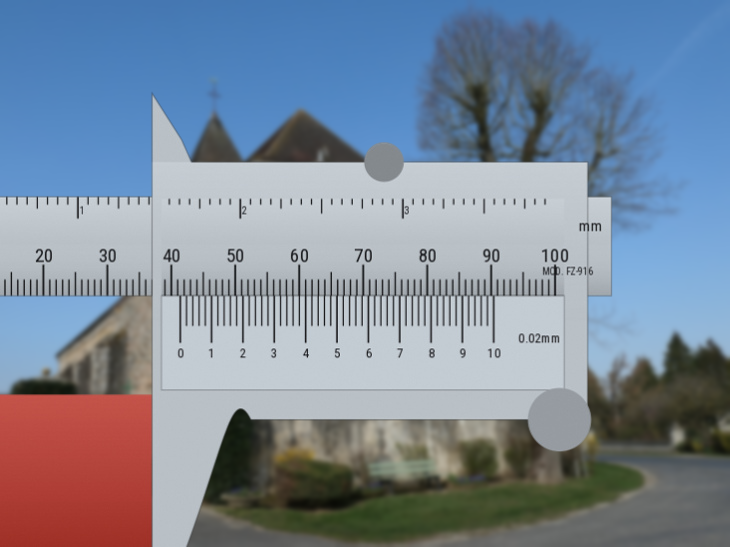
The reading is 41.4mm
